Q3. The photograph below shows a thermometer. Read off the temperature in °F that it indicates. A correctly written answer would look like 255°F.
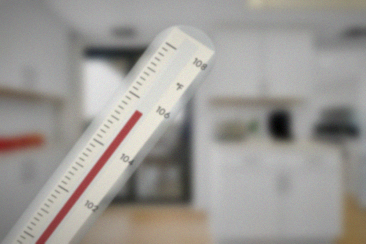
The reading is 105.6°F
